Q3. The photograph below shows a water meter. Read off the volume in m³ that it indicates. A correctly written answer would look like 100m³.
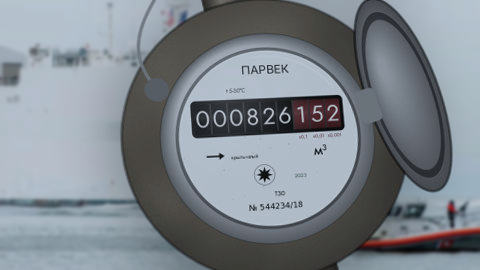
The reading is 826.152m³
